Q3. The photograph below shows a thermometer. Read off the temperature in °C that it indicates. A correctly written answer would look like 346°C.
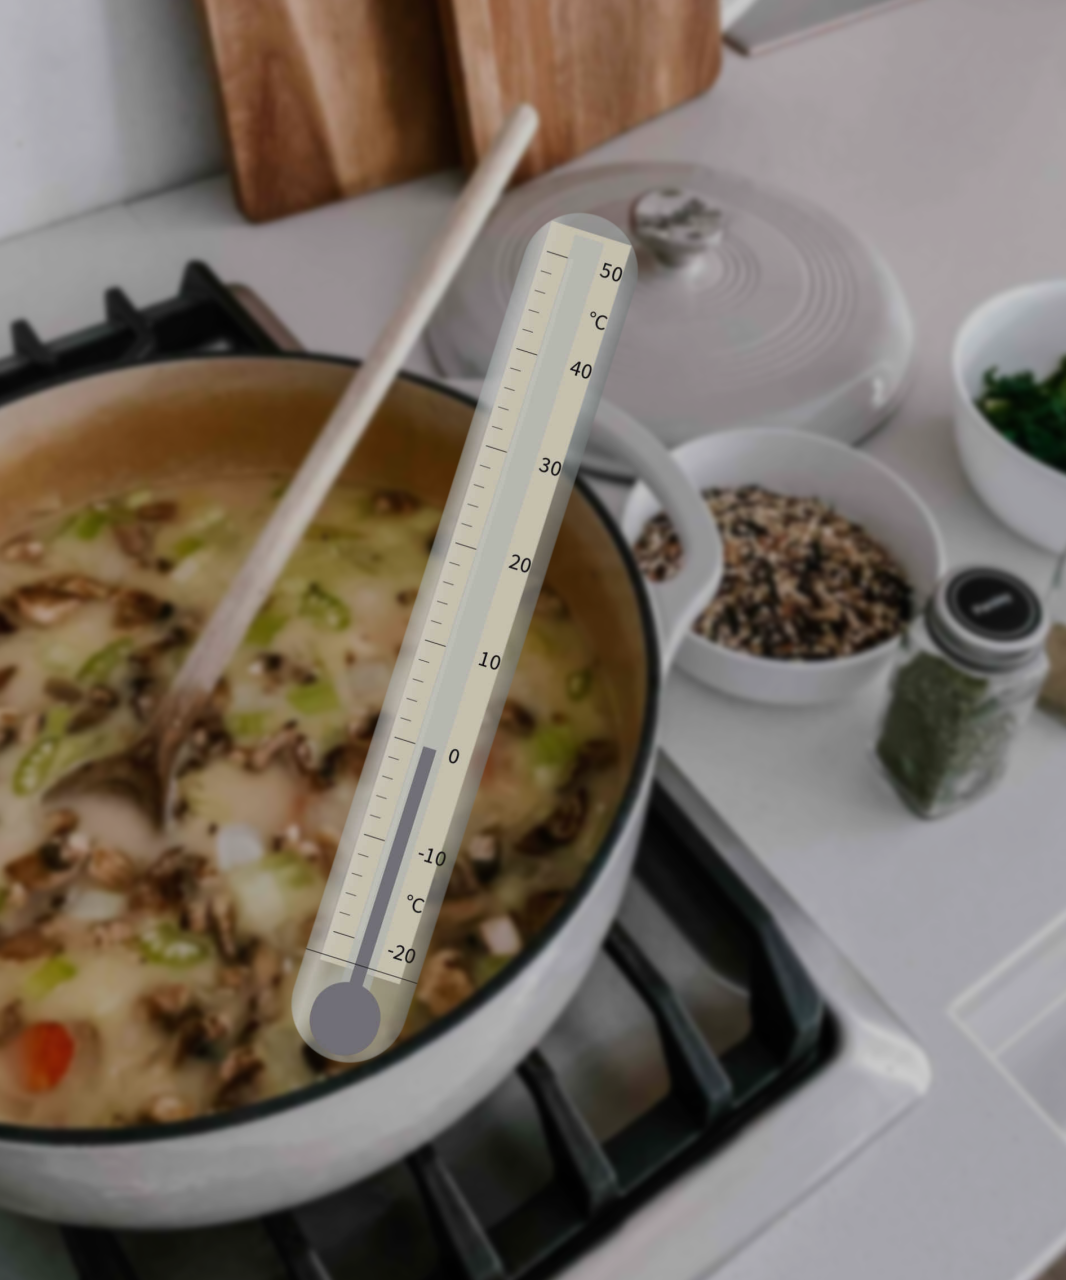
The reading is 0°C
